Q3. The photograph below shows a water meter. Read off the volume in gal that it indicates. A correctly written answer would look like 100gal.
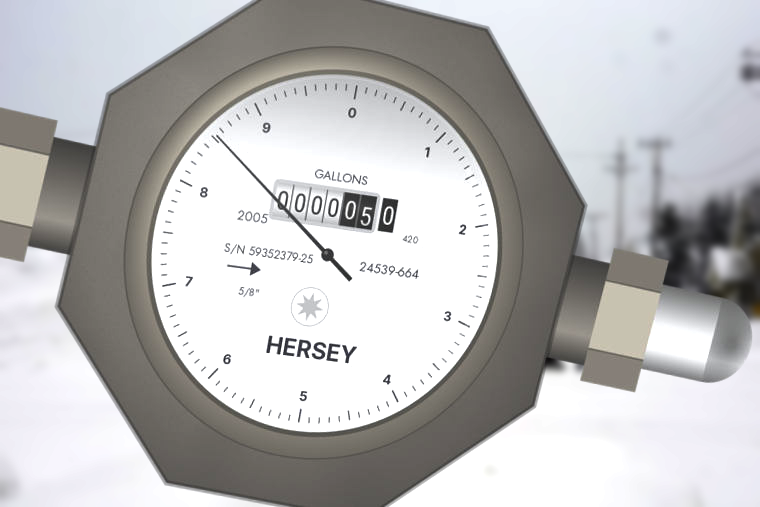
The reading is 48.5gal
